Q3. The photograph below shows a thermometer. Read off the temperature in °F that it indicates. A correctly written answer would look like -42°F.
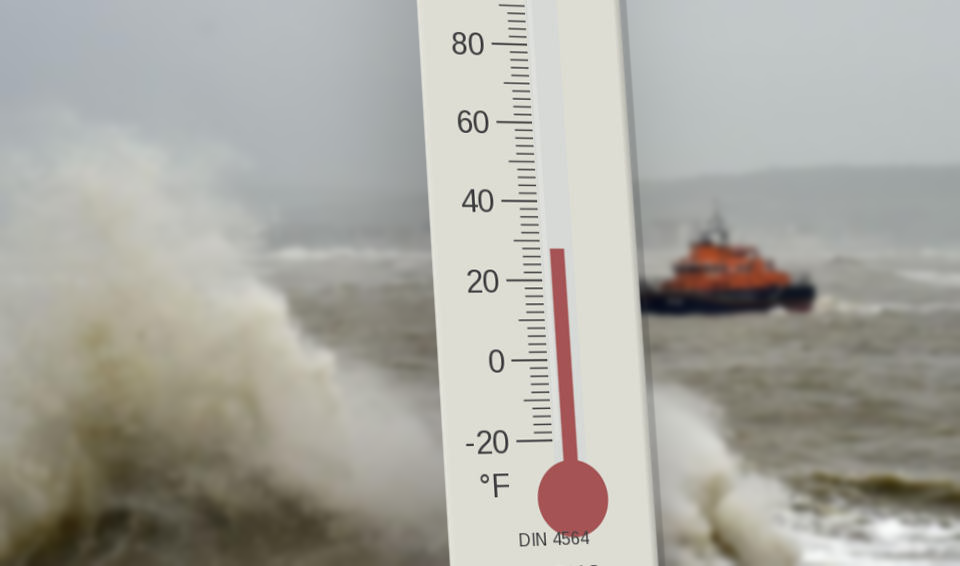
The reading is 28°F
